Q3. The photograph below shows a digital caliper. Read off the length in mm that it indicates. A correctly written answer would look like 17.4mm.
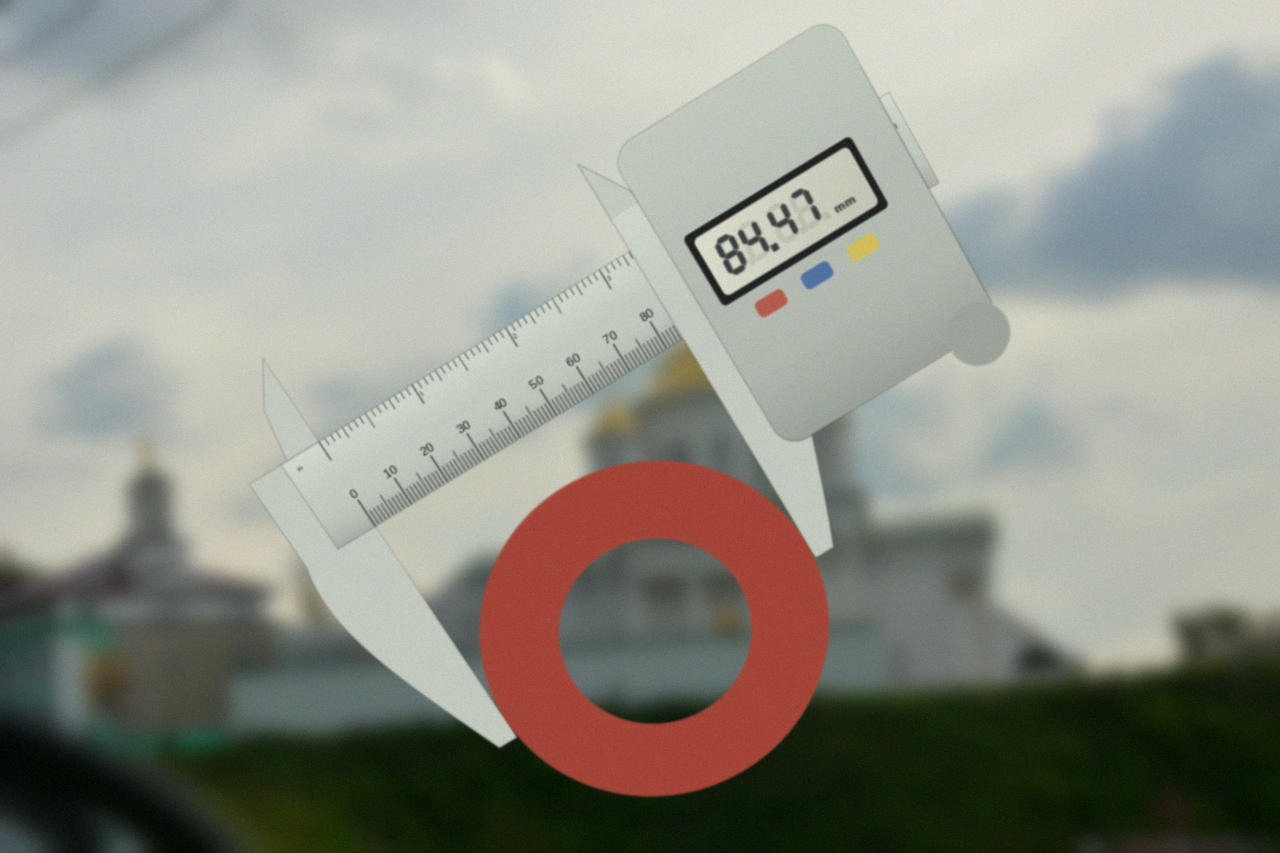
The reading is 84.47mm
